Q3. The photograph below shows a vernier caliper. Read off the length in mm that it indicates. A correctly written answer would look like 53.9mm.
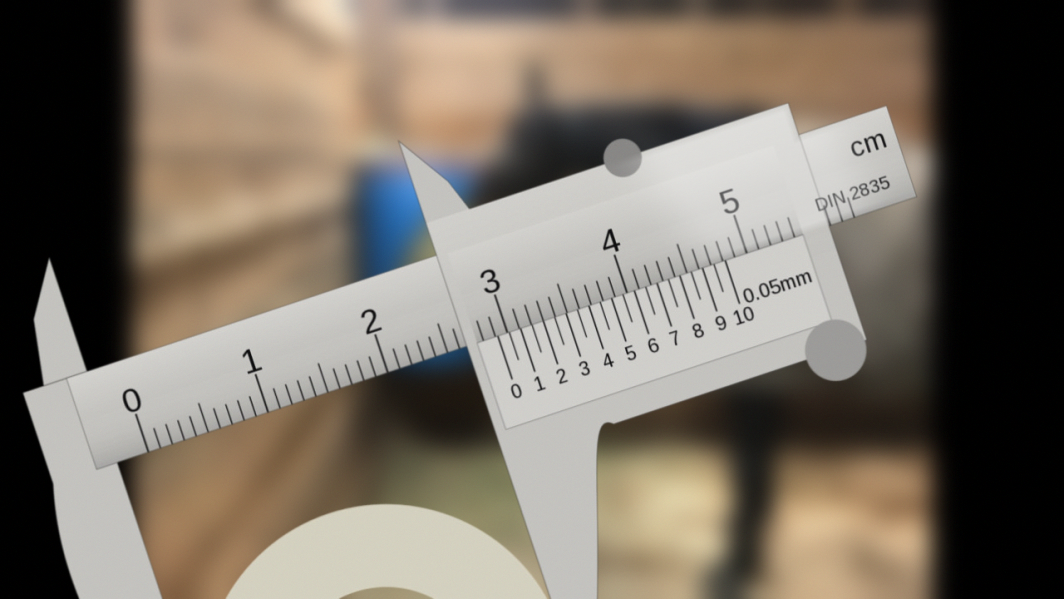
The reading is 29.2mm
